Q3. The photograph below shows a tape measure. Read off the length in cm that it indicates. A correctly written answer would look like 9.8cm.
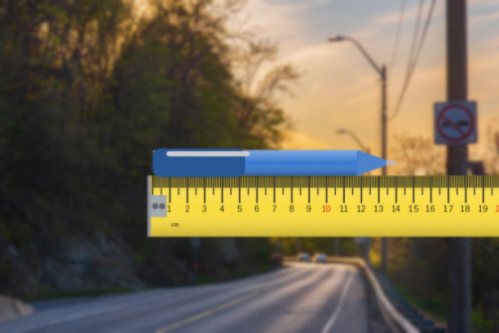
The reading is 14cm
